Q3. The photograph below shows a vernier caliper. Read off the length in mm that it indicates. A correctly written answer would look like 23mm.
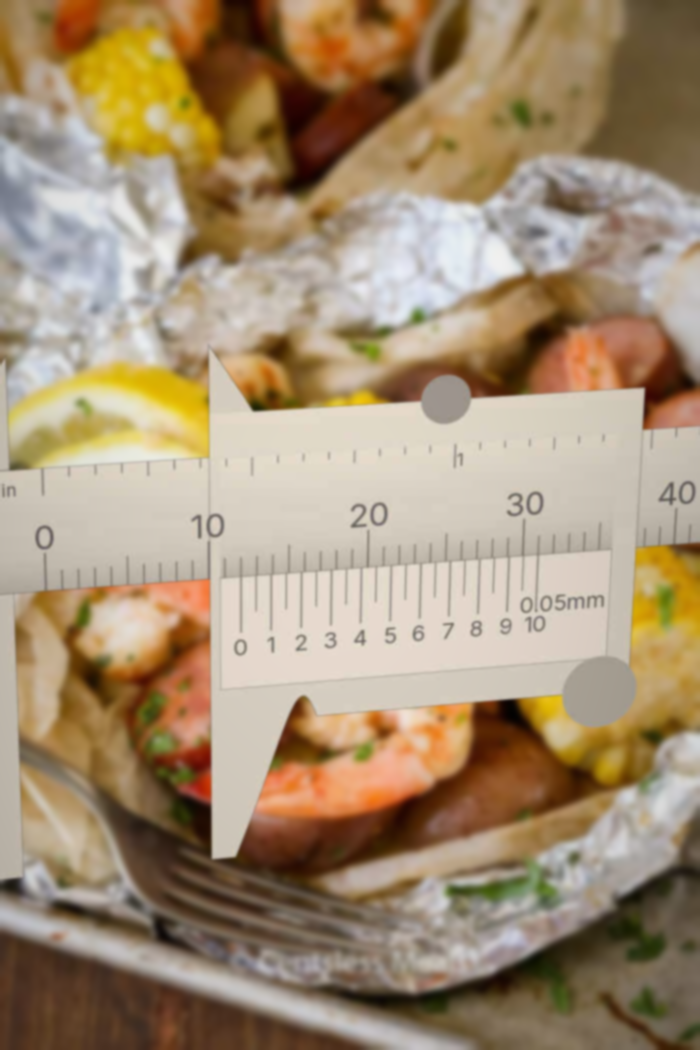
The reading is 12.0mm
